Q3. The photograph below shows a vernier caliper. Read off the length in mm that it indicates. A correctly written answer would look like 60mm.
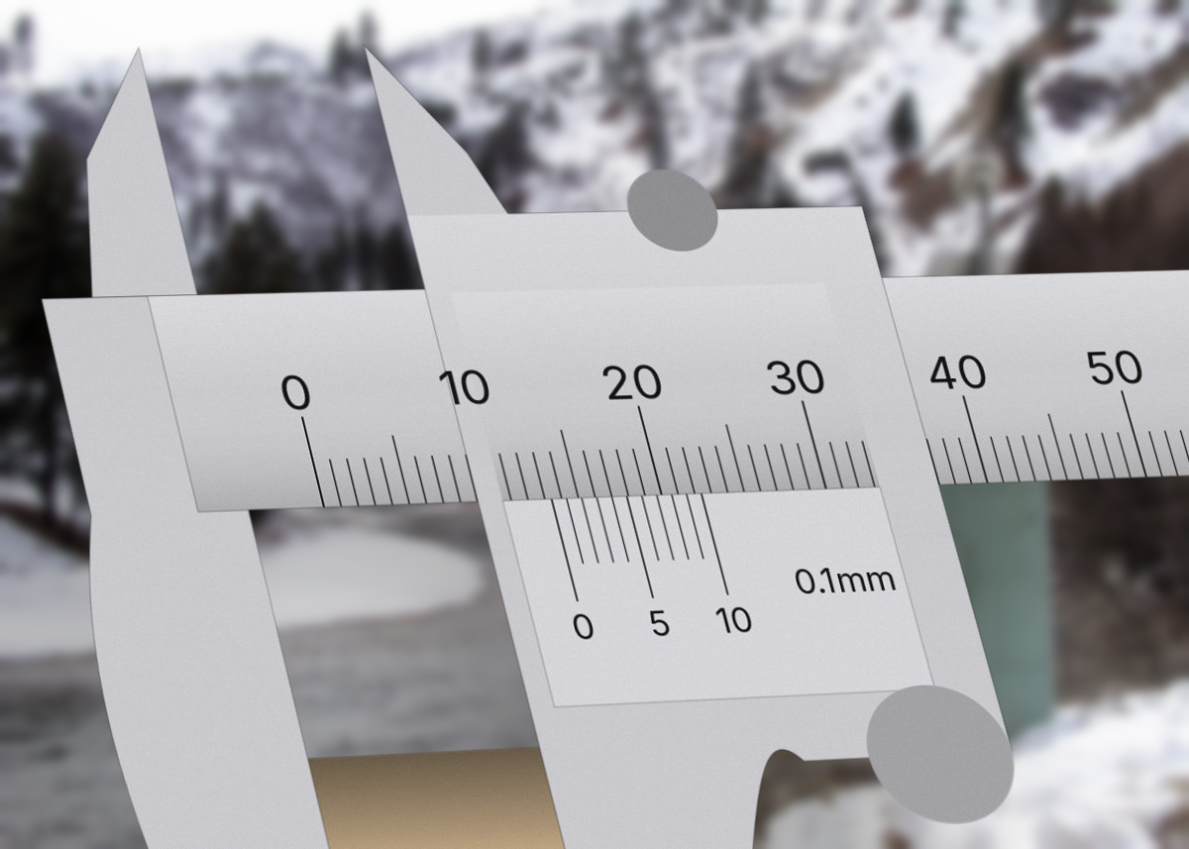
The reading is 13.4mm
